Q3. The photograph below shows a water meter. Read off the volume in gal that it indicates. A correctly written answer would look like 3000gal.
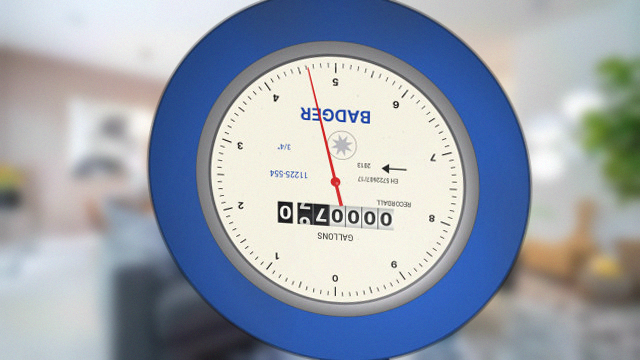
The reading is 764.6gal
